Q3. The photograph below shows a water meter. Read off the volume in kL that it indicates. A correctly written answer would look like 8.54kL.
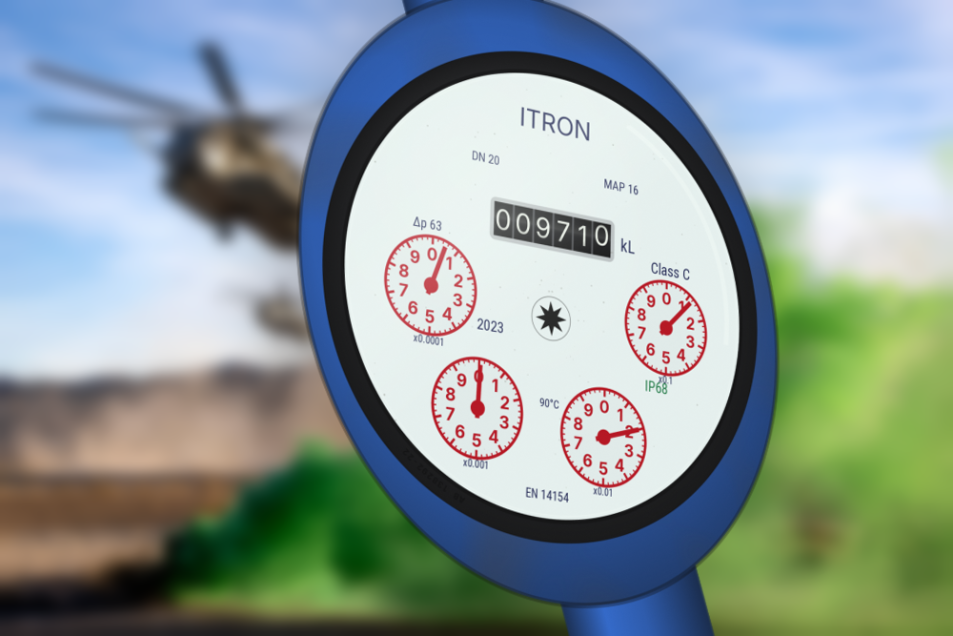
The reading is 9710.1200kL
